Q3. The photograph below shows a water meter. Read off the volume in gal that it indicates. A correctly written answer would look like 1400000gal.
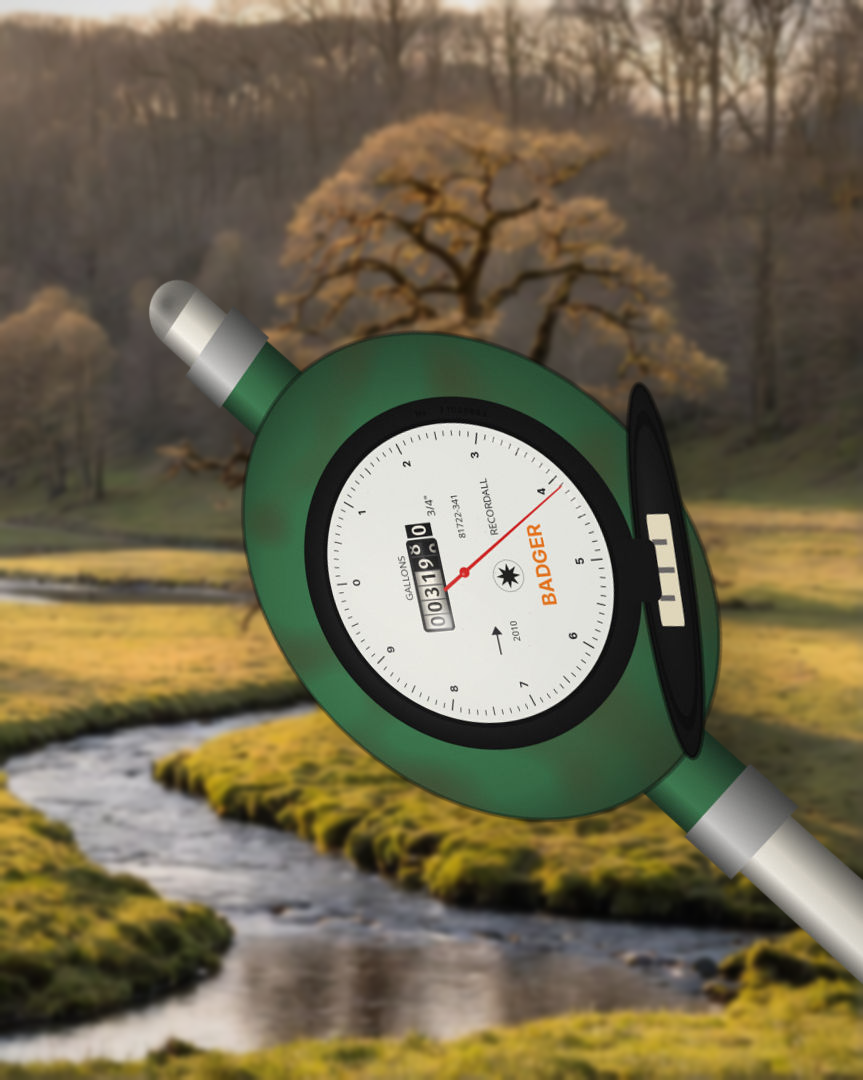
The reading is 31984.1gal
